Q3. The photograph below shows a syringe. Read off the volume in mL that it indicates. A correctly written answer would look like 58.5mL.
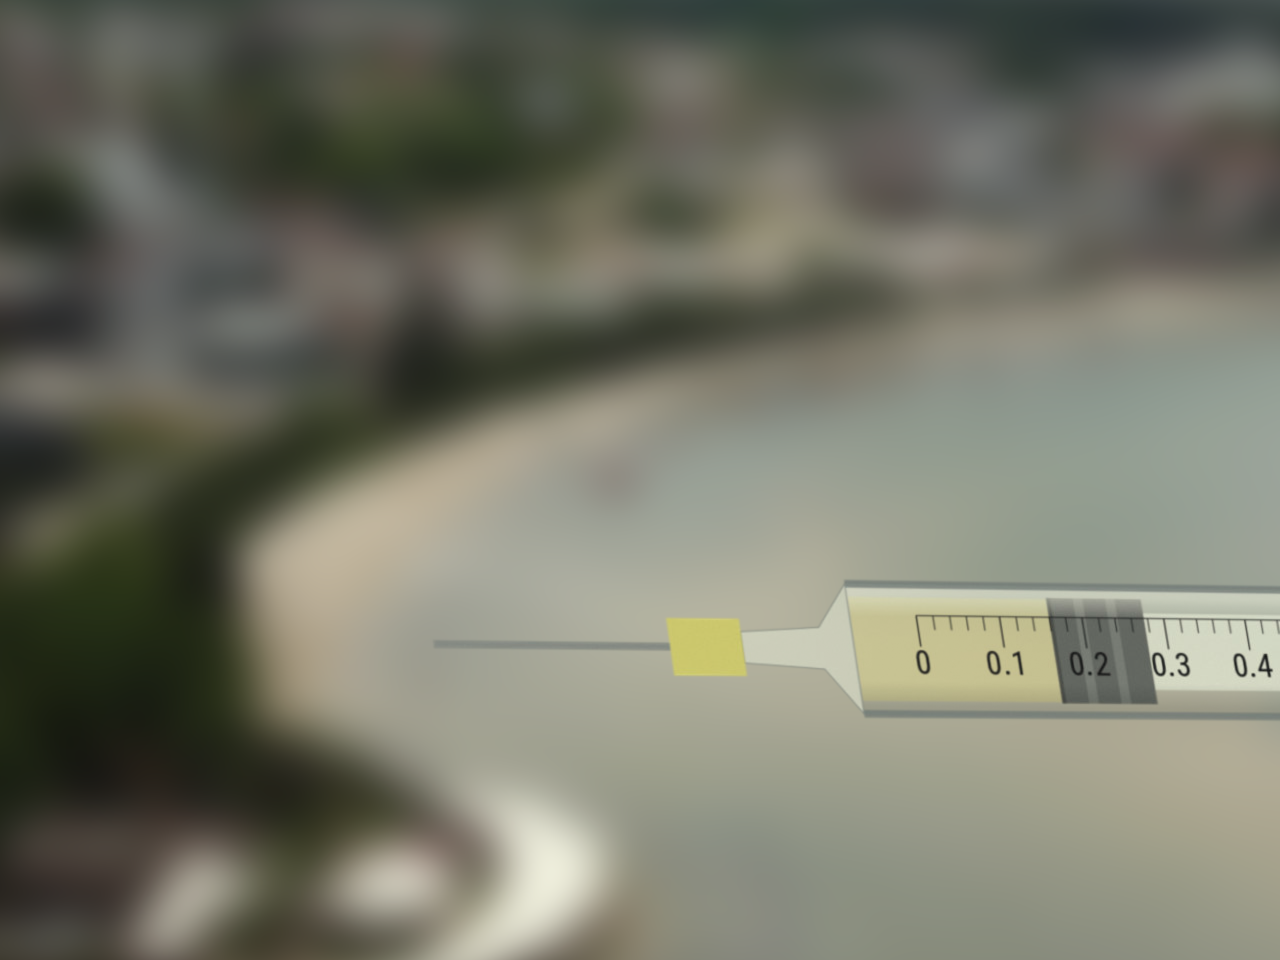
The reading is 0.16mL
